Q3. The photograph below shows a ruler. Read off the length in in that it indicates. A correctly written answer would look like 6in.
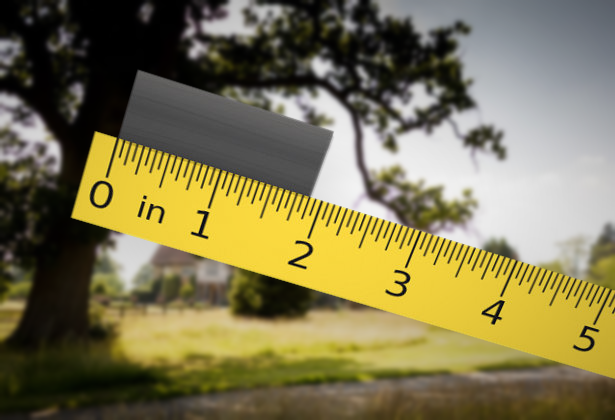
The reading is 1.875in
